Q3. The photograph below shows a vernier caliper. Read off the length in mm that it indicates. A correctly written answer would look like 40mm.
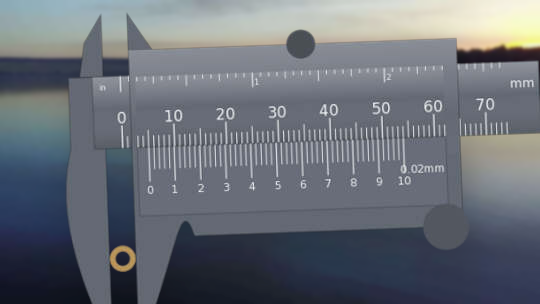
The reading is 5.0mm
